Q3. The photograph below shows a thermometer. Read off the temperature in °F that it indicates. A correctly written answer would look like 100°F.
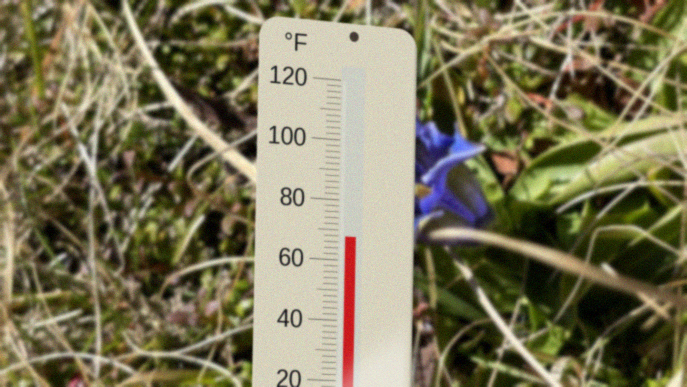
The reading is 68°F
